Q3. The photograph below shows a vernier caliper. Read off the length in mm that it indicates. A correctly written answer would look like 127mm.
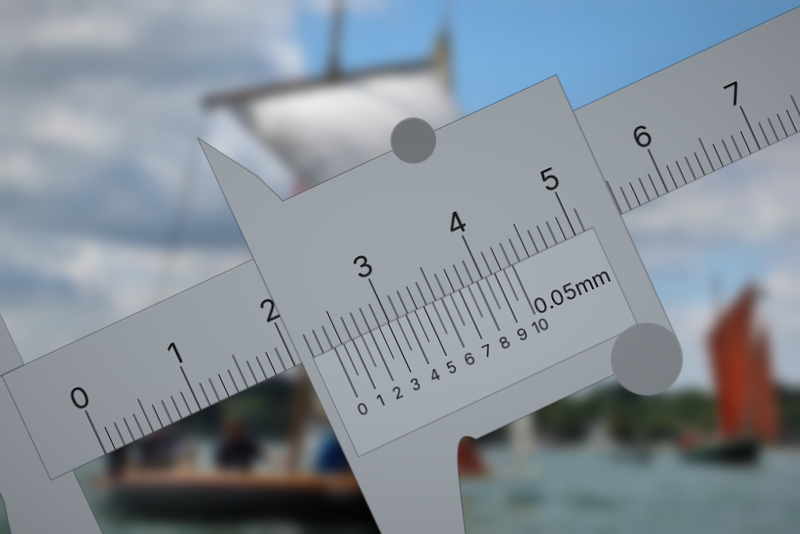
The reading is 24.2mm
